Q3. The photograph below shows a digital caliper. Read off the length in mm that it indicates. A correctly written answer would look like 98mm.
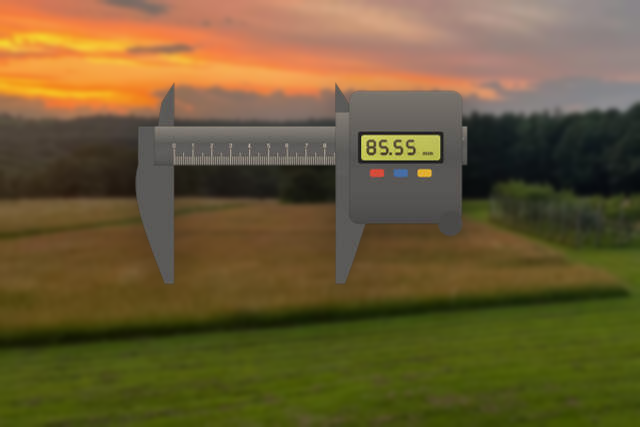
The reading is 85.55mm
